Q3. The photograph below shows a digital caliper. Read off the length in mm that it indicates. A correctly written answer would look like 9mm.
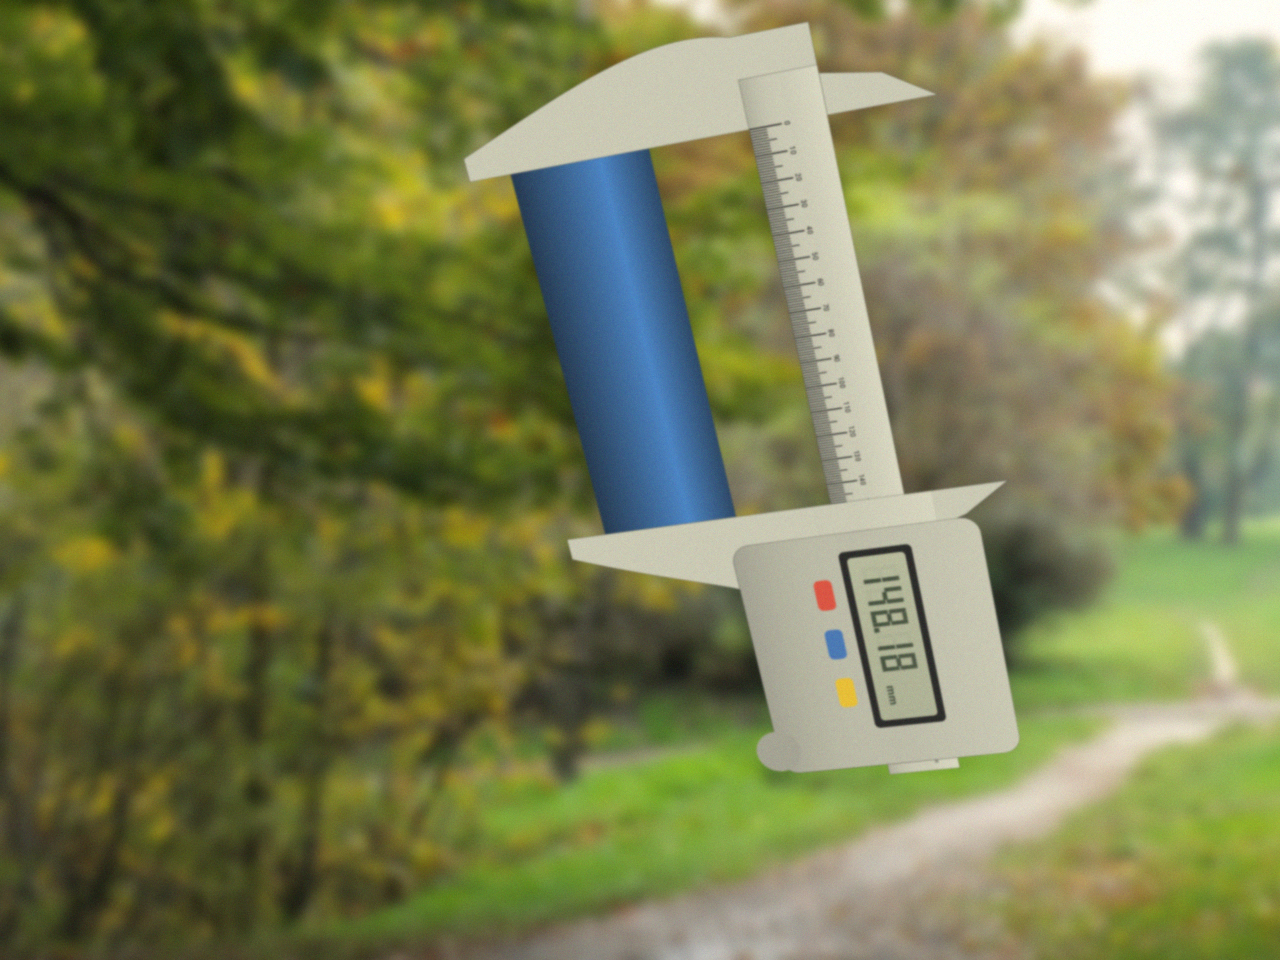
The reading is 148.18mm
